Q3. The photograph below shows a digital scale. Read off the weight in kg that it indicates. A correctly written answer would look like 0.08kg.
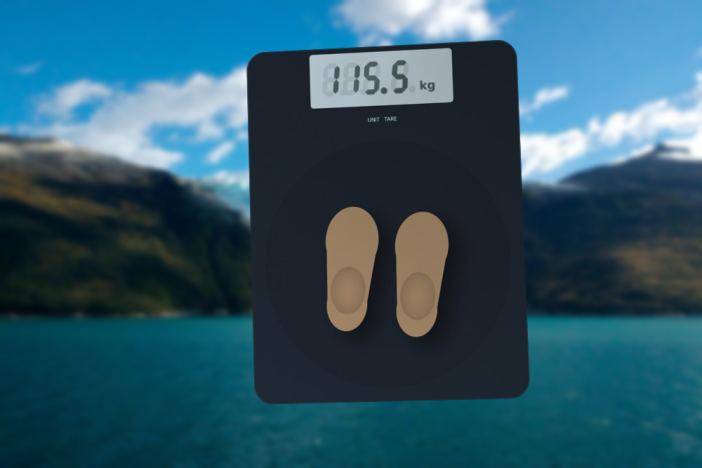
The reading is 115.5kg
